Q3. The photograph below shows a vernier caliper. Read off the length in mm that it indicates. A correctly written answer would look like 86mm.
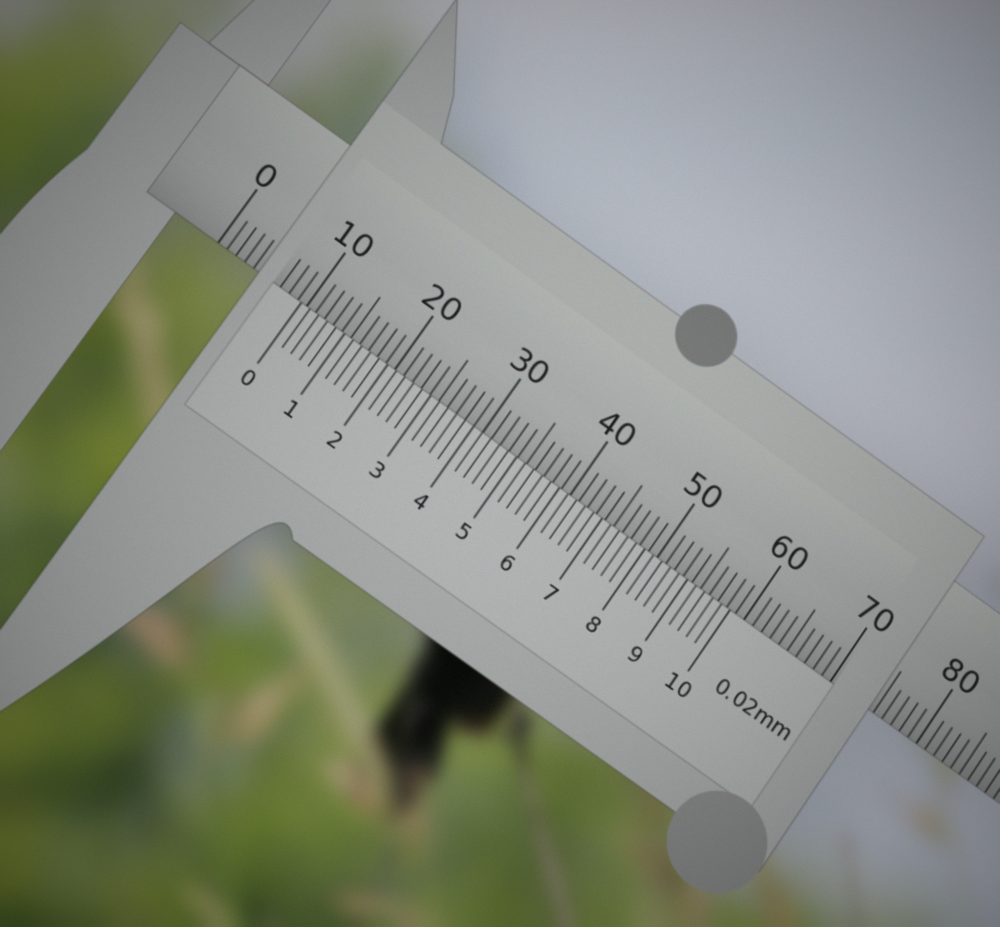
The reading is 9.4mm
